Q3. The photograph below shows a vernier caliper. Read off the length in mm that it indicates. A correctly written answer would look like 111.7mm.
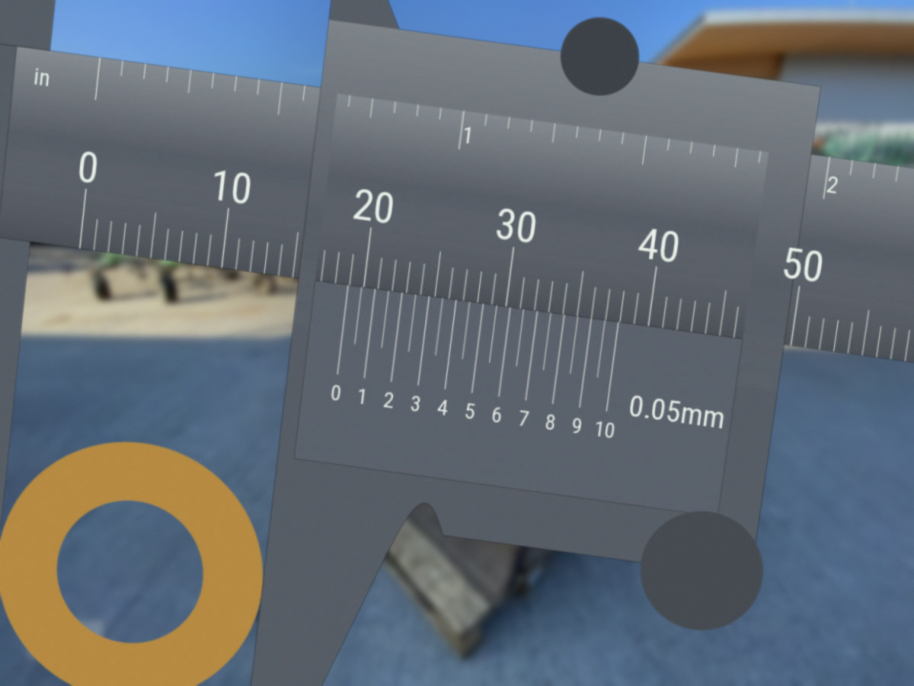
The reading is 18.9mm
